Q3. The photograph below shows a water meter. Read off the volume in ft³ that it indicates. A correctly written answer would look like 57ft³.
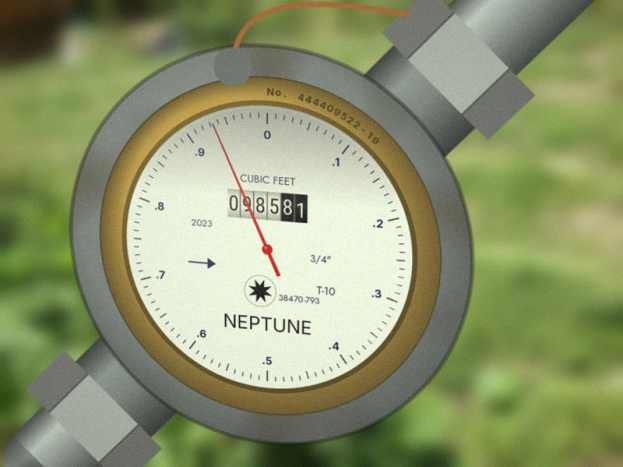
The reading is 98580.93ft³
